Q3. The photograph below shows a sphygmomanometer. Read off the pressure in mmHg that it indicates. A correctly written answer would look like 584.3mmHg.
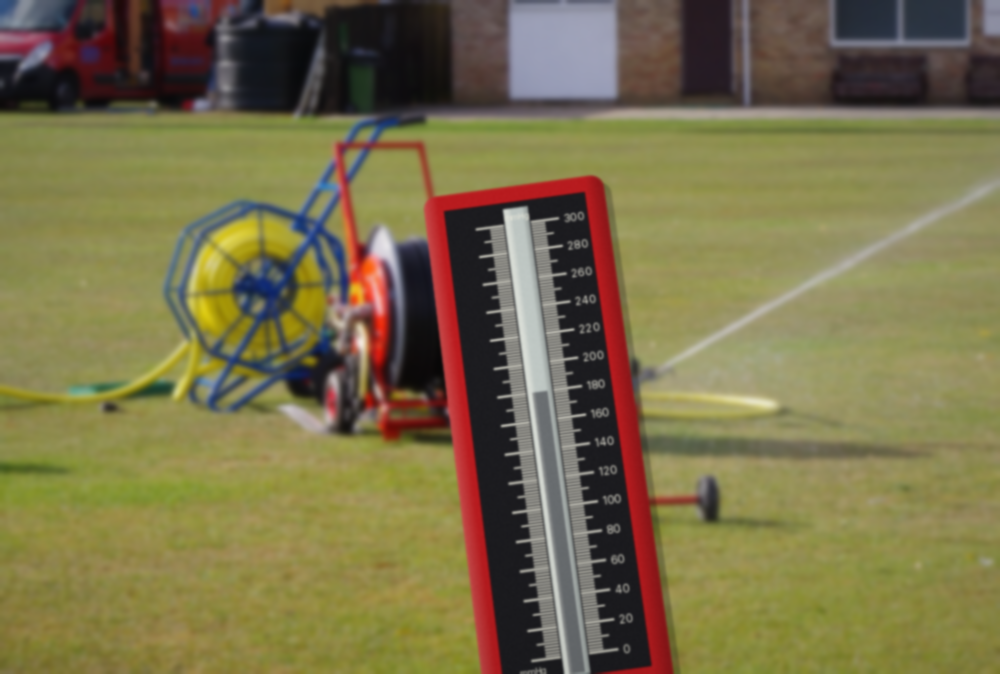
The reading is 180mmHg
